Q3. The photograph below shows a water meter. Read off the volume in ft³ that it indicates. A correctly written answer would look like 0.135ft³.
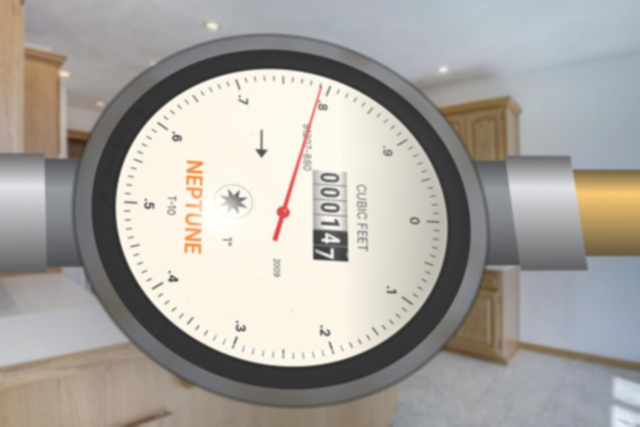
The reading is 146.79ft³
